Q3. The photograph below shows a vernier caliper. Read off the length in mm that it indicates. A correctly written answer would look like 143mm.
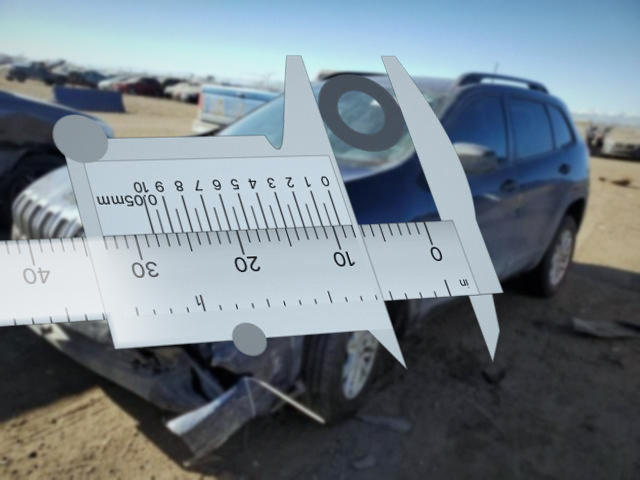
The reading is 9.2mm
